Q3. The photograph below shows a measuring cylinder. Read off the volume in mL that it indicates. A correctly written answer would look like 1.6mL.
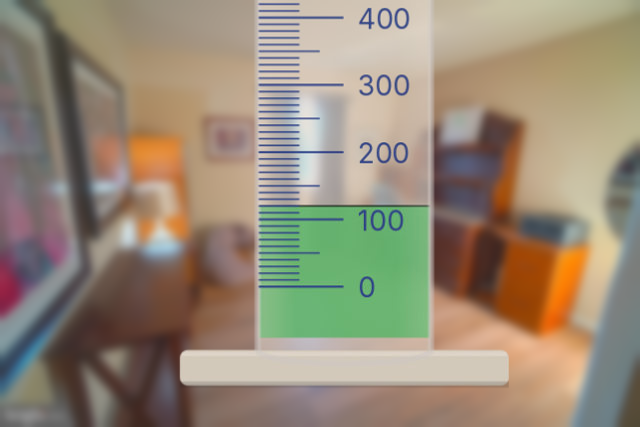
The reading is 120mL
